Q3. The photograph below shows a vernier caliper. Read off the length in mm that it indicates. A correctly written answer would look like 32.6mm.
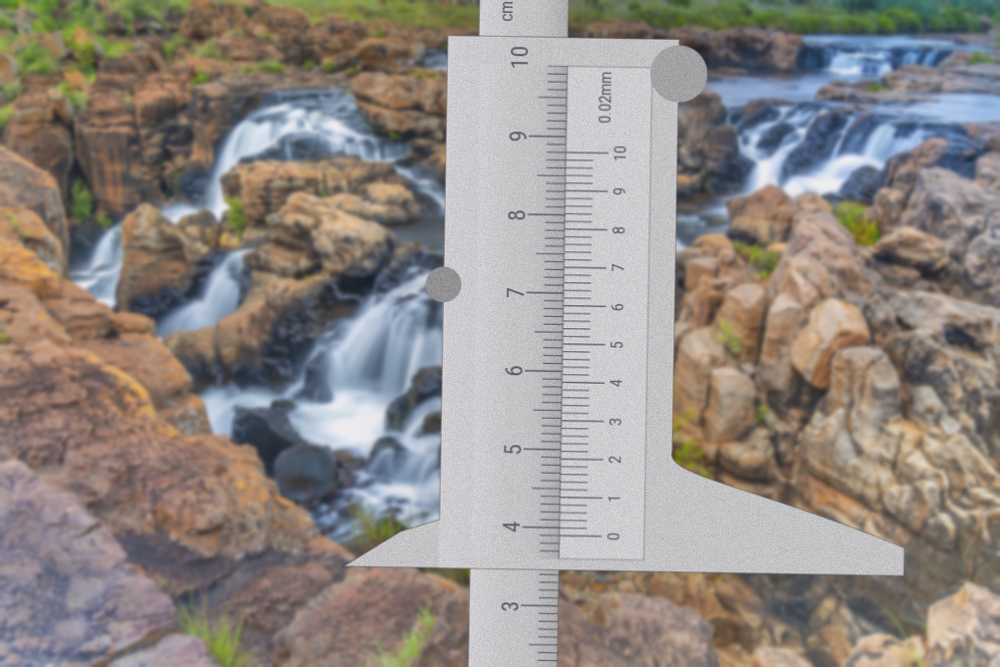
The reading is 39.0mm
